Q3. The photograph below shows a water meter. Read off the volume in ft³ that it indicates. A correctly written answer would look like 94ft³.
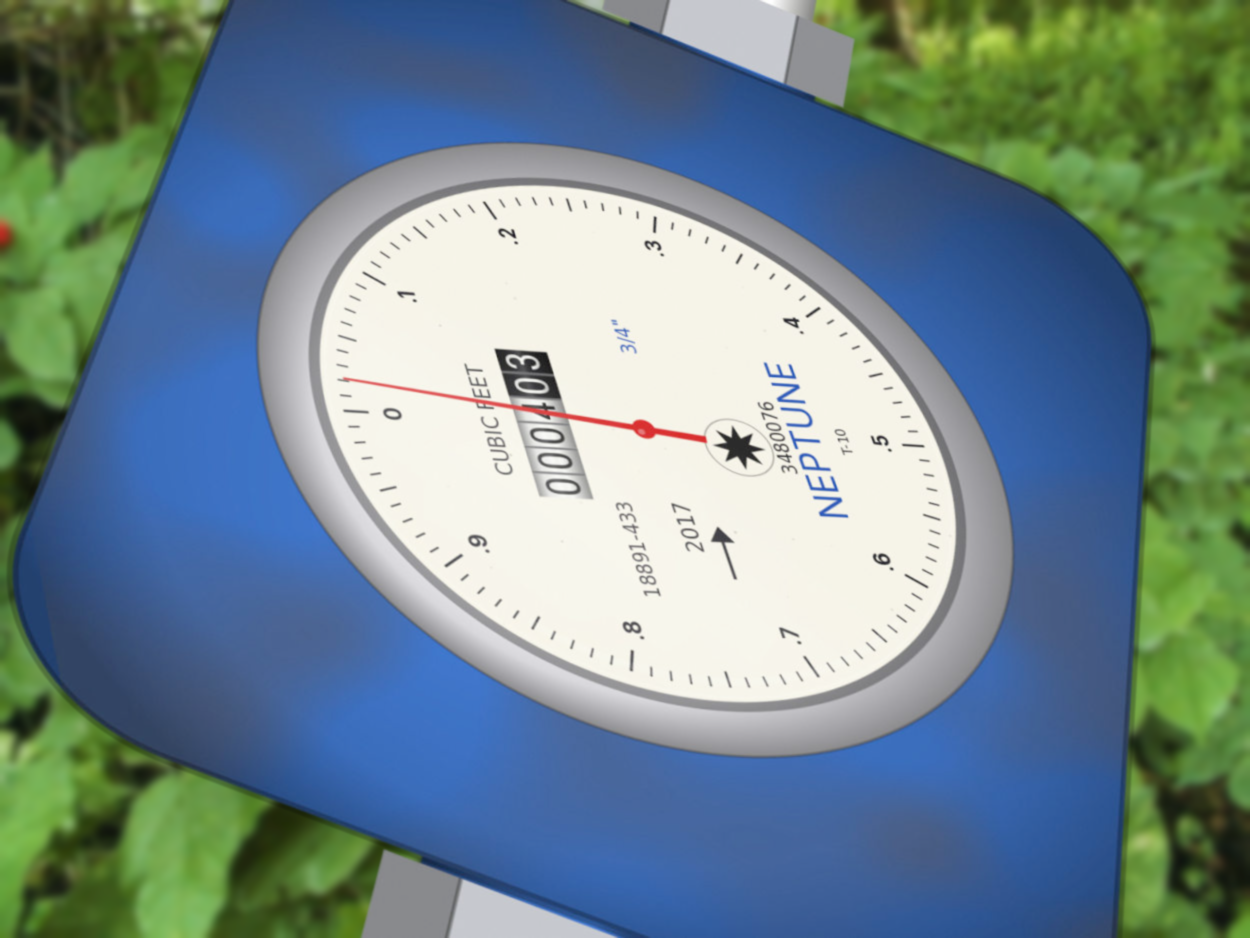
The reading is 403.02ft³
